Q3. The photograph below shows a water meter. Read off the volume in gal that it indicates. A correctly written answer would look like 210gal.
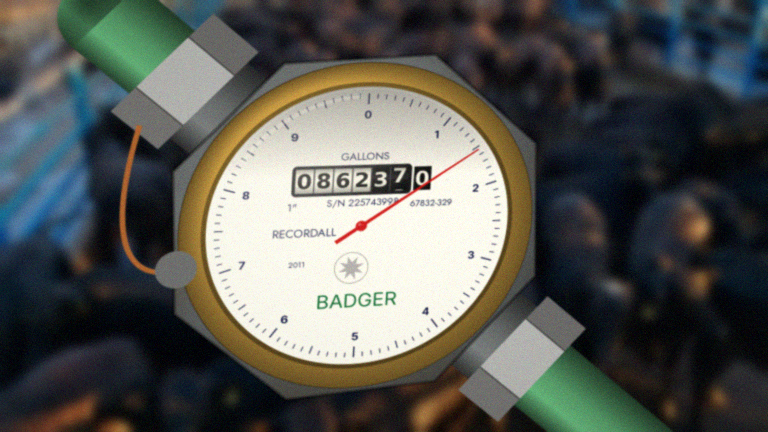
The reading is 862371.5gal
